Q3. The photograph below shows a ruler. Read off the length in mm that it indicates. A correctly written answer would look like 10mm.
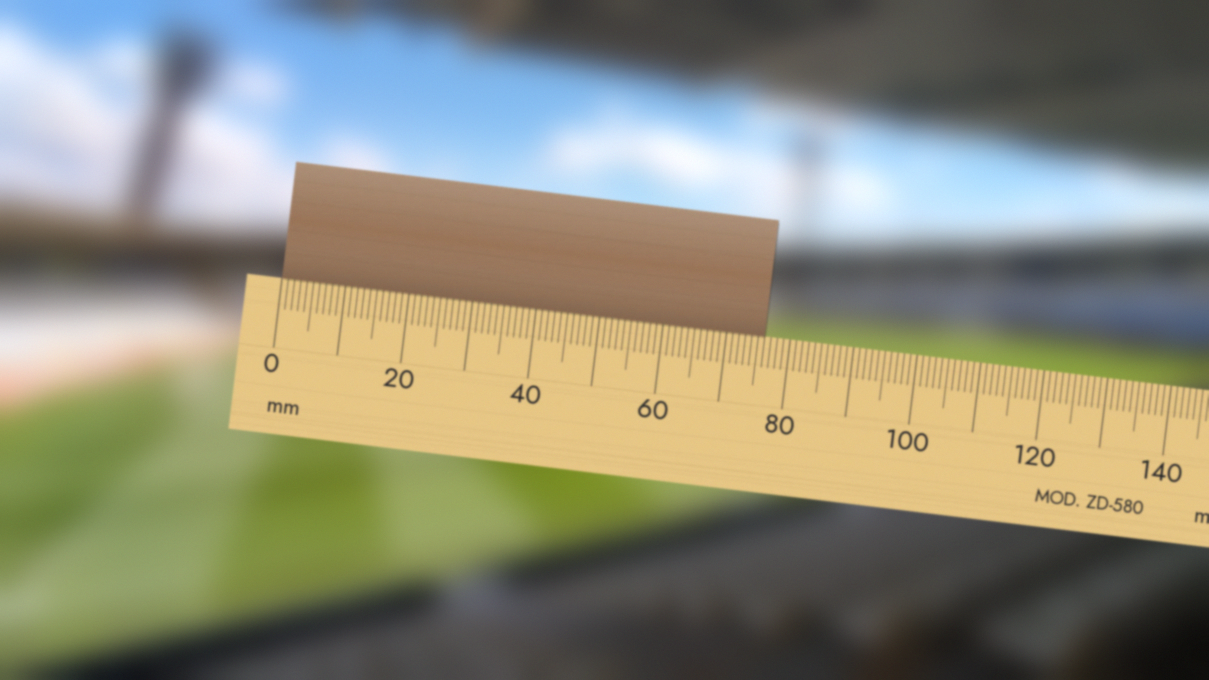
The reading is 76mm
